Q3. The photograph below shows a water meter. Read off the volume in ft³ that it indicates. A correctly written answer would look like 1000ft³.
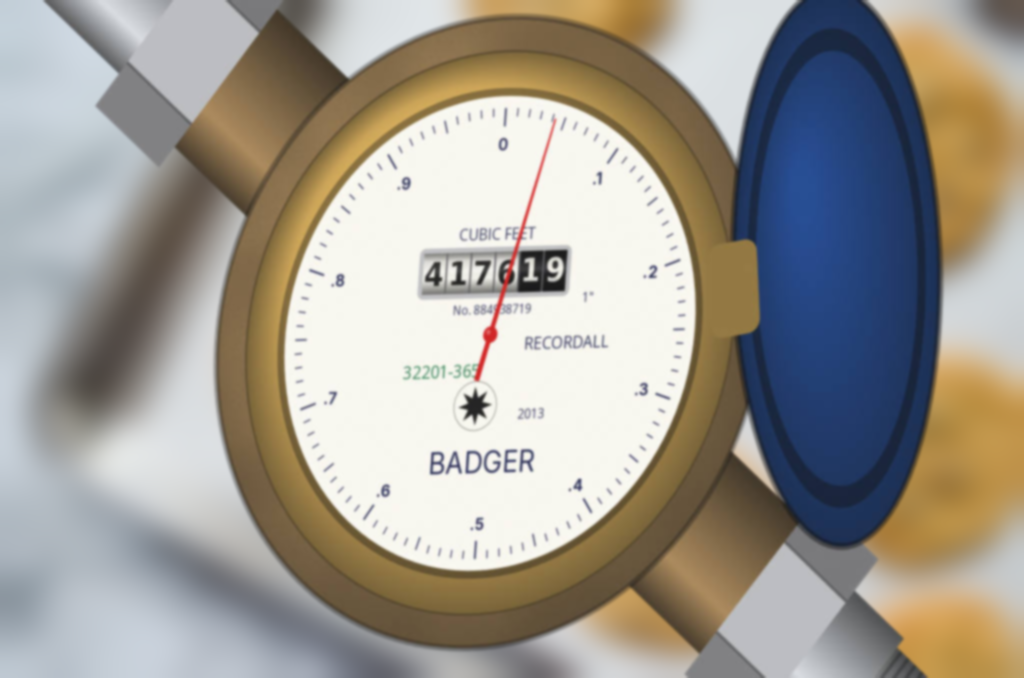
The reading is 417619.04ft³
